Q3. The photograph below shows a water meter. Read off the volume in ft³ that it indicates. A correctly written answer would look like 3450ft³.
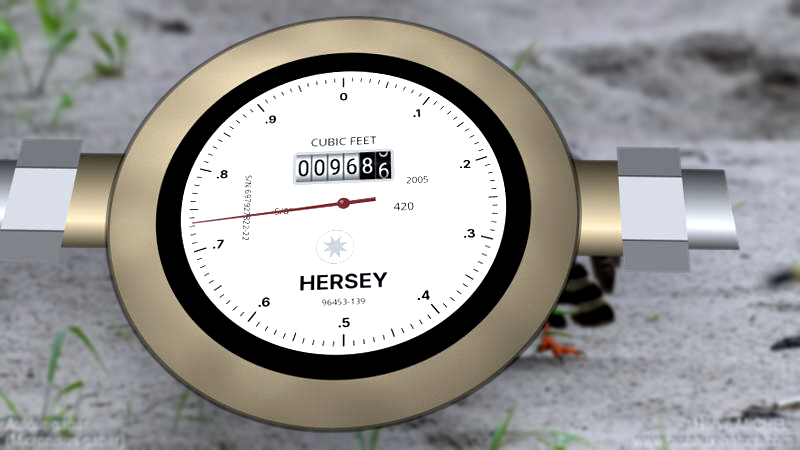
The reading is 9685.73ft³
